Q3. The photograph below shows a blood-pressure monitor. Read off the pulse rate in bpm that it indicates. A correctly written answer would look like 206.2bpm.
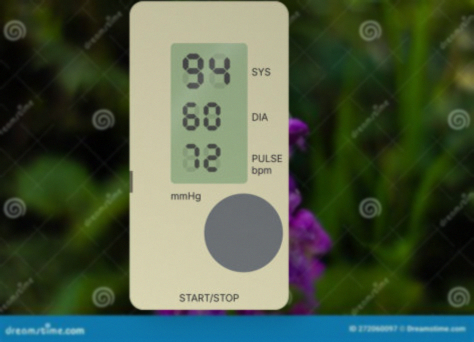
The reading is 72bpm
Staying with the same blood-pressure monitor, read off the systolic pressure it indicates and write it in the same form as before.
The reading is 94mmHg
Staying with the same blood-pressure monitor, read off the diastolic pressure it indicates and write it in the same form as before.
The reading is 60mmHg
